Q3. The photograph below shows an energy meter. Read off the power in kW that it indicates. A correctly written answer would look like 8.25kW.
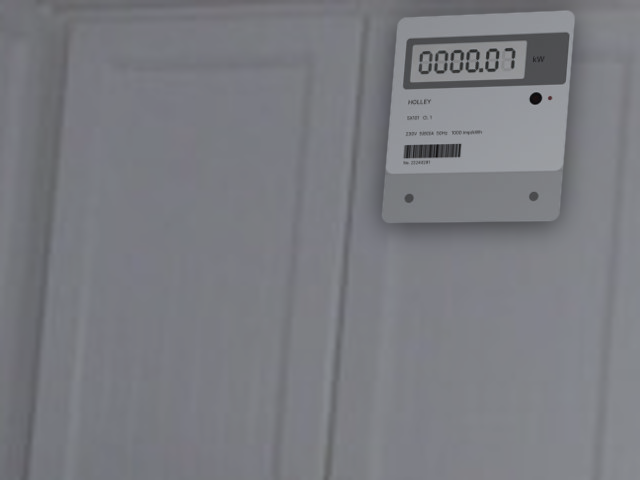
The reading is 0.07kW
